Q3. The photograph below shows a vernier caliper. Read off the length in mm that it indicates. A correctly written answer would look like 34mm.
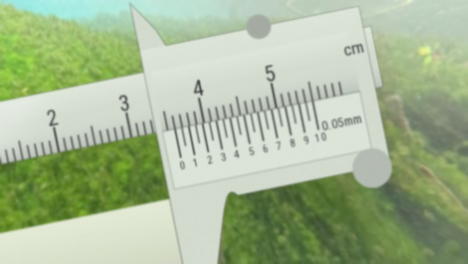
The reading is 36.0mm
